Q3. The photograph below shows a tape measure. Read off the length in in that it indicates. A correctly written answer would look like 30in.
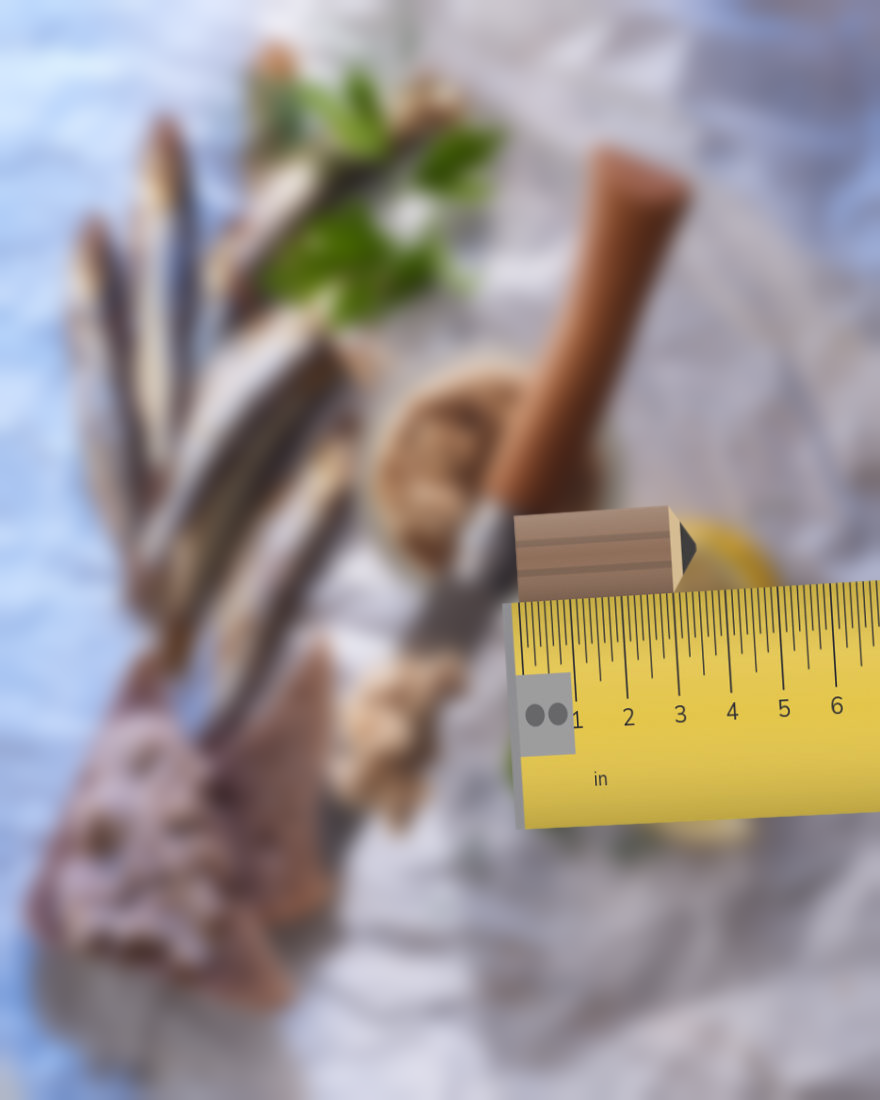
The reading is 3.5in
